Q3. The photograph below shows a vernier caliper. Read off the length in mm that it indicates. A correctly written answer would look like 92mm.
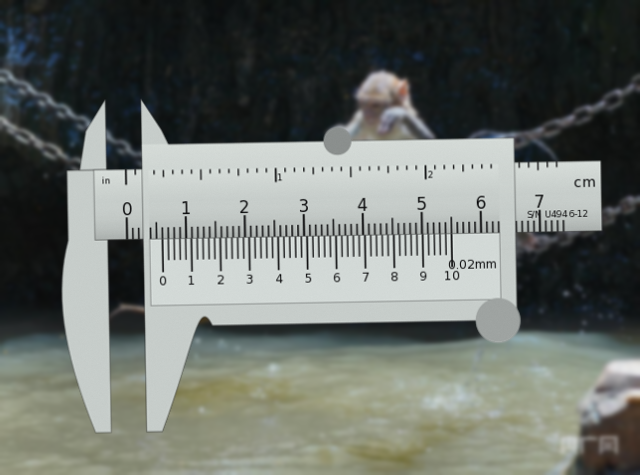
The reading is 6.0mm
